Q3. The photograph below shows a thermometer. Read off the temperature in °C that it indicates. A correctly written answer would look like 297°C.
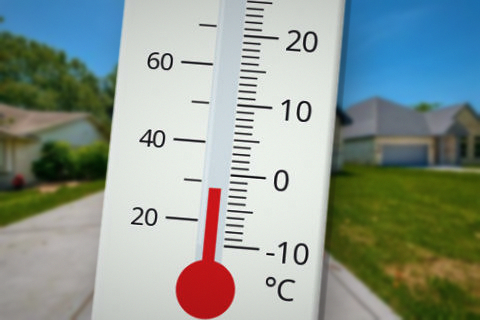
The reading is -2°C
